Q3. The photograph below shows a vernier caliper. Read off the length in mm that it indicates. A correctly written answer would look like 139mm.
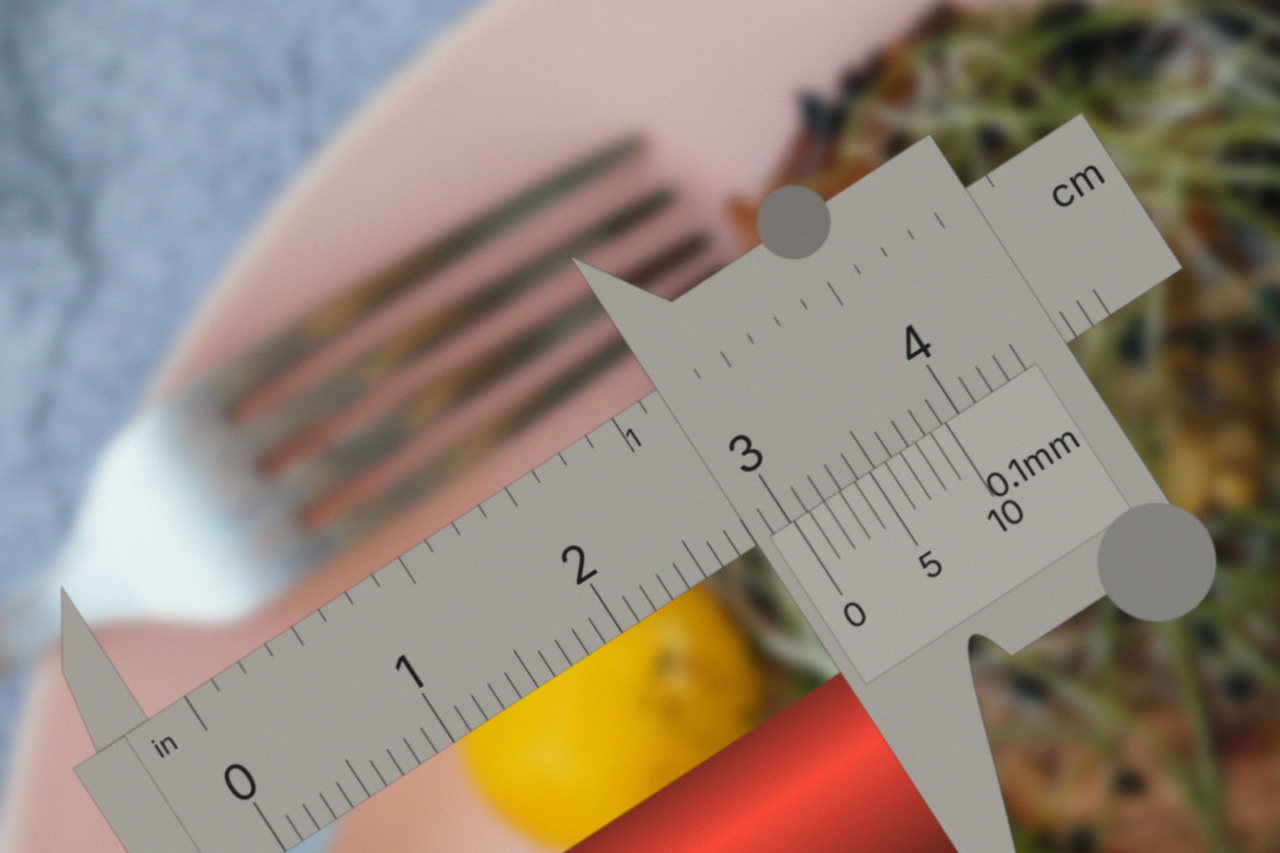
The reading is 30.2mm
